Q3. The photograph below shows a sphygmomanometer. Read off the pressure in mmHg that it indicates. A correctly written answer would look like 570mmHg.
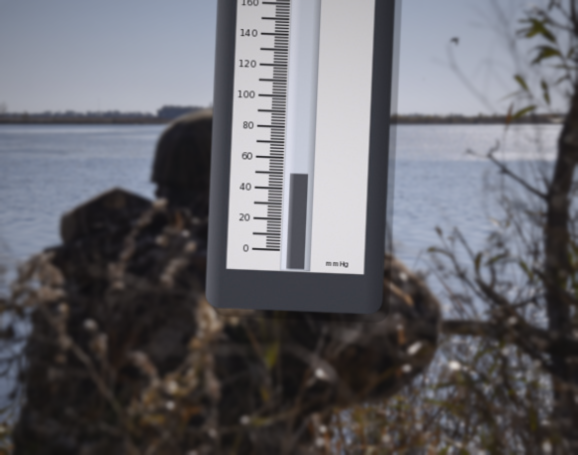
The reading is 50mmHg
